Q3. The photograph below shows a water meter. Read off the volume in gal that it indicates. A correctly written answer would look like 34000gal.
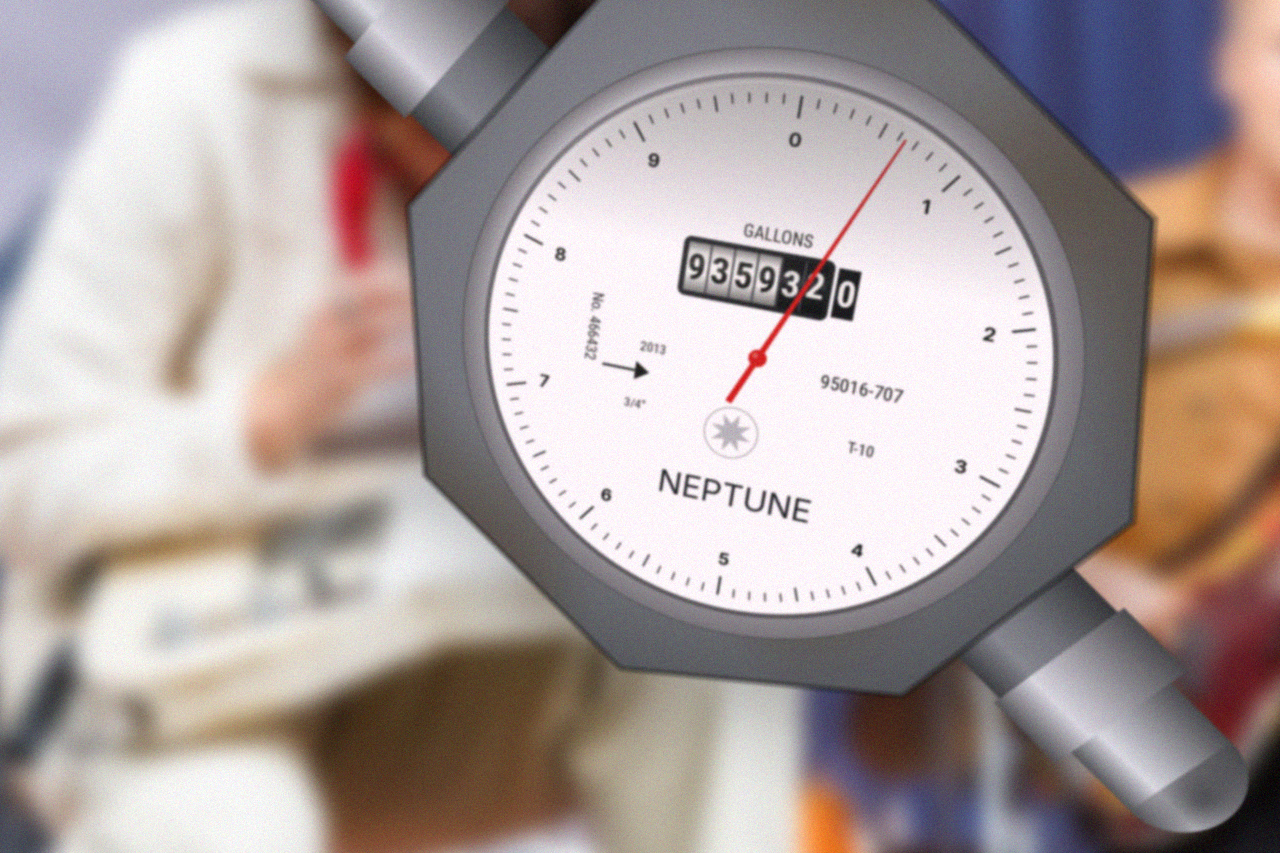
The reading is 9359320.6gal
